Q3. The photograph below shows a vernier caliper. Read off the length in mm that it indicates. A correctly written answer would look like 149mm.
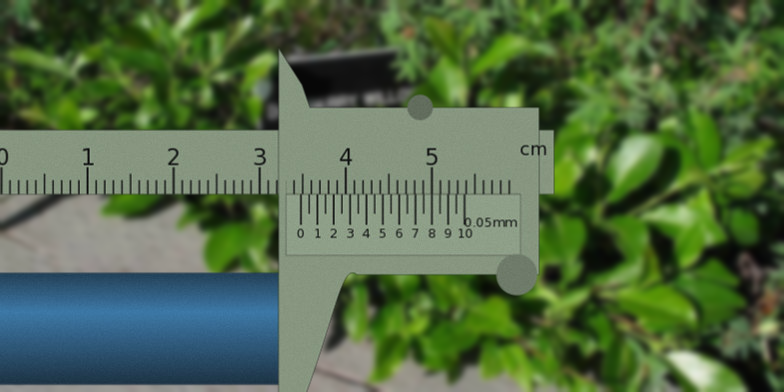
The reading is 34.8mm
